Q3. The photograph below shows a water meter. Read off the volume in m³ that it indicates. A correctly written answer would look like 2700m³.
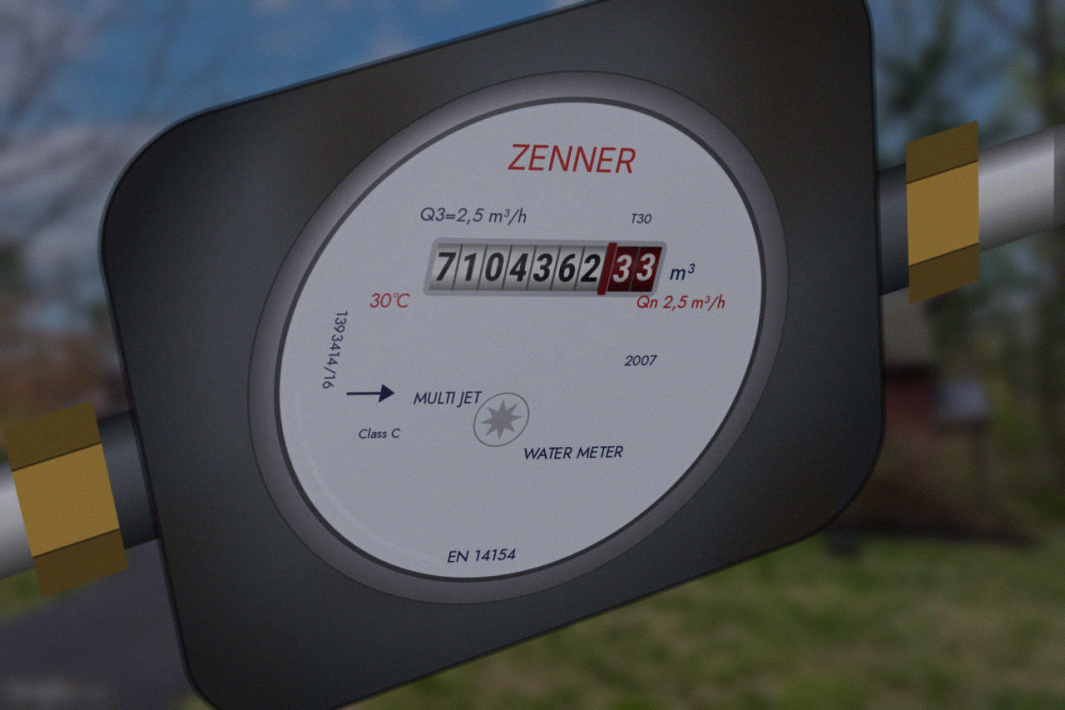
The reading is 7104362.33m³
